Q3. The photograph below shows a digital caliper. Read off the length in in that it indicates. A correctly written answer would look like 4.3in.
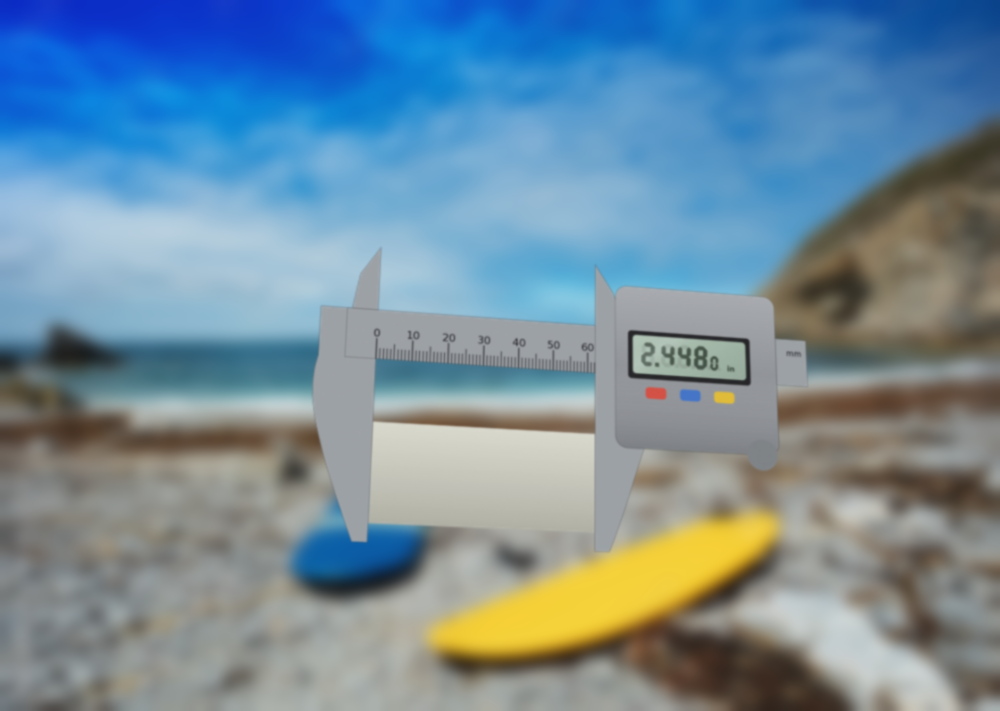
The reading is 2.4480in
